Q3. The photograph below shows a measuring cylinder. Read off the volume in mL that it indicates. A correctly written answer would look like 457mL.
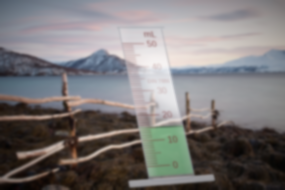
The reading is 15mL
